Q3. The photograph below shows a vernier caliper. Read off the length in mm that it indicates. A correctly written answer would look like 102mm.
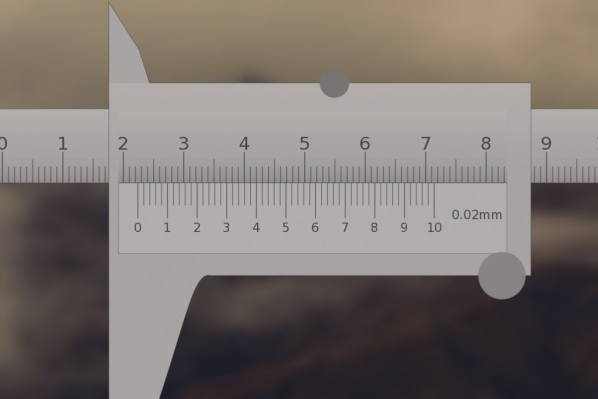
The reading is 22.4mm
